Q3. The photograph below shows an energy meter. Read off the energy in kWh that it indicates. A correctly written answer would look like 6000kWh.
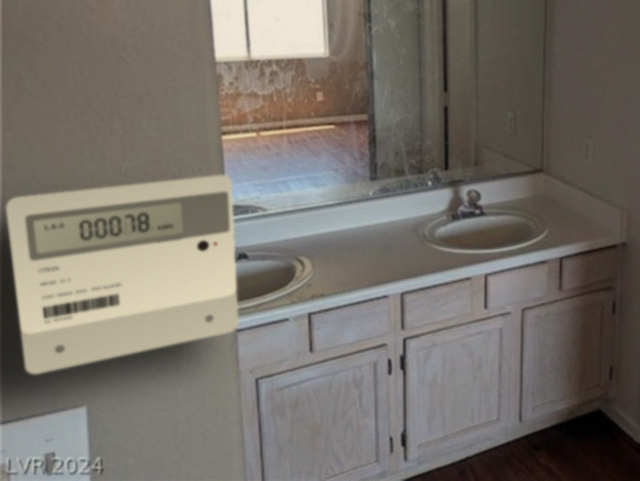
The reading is 78kWh
